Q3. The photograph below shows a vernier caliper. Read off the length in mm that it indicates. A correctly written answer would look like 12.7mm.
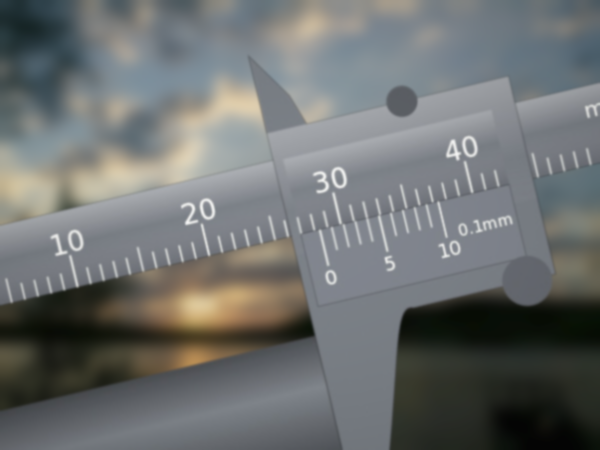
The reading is 28.4mm
